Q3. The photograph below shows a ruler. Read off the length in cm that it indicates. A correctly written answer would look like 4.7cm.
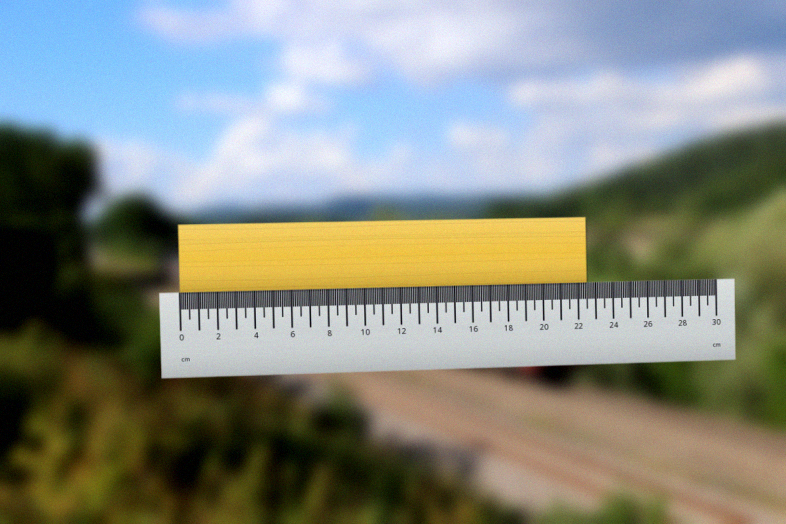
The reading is 22.5cm
